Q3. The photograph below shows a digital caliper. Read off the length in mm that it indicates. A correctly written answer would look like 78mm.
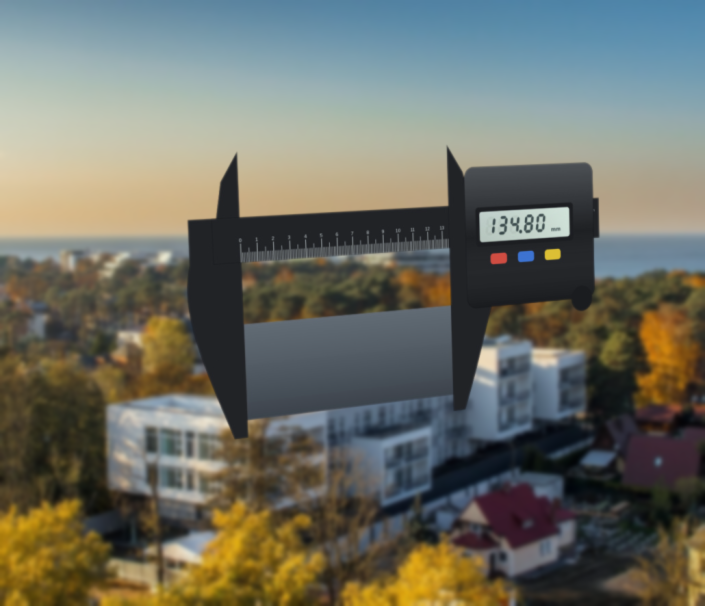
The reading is 134.80mm
